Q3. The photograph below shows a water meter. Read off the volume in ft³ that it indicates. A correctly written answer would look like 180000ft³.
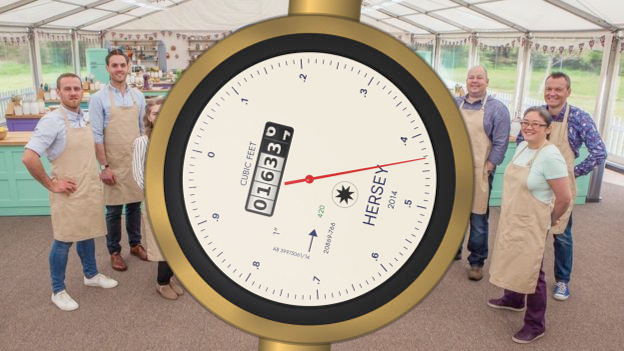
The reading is 16336.43ft³
